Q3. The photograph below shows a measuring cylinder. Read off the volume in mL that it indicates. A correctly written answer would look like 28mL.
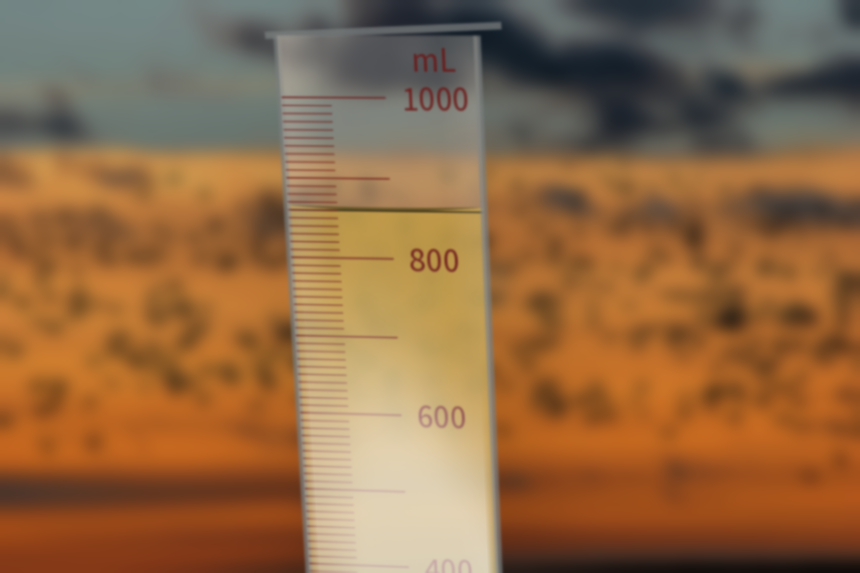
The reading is 860mL
